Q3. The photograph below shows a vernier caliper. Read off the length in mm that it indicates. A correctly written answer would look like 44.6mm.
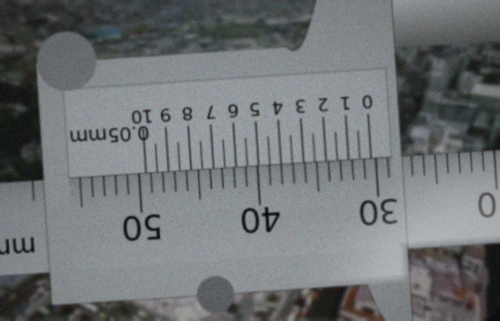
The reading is 30.4mm
